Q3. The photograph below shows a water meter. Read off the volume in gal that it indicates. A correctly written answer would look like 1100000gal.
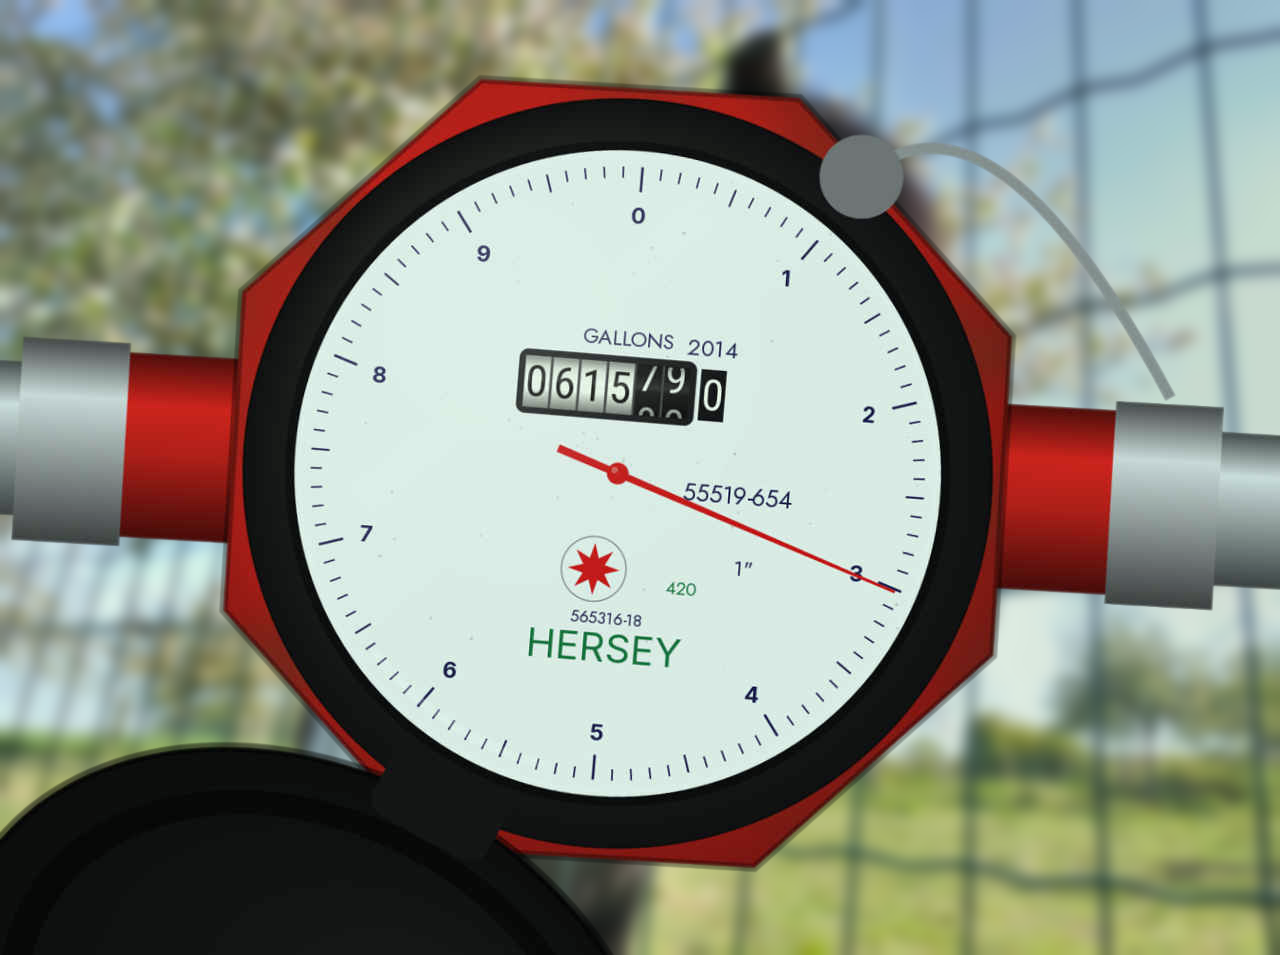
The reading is 615793.0gal
